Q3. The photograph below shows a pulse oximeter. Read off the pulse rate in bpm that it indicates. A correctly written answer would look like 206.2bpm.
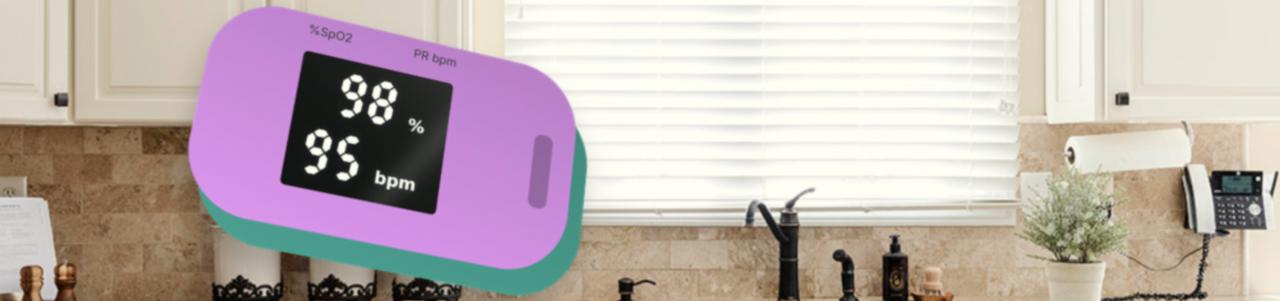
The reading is 95bpm
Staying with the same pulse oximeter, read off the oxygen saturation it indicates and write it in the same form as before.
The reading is 98%
